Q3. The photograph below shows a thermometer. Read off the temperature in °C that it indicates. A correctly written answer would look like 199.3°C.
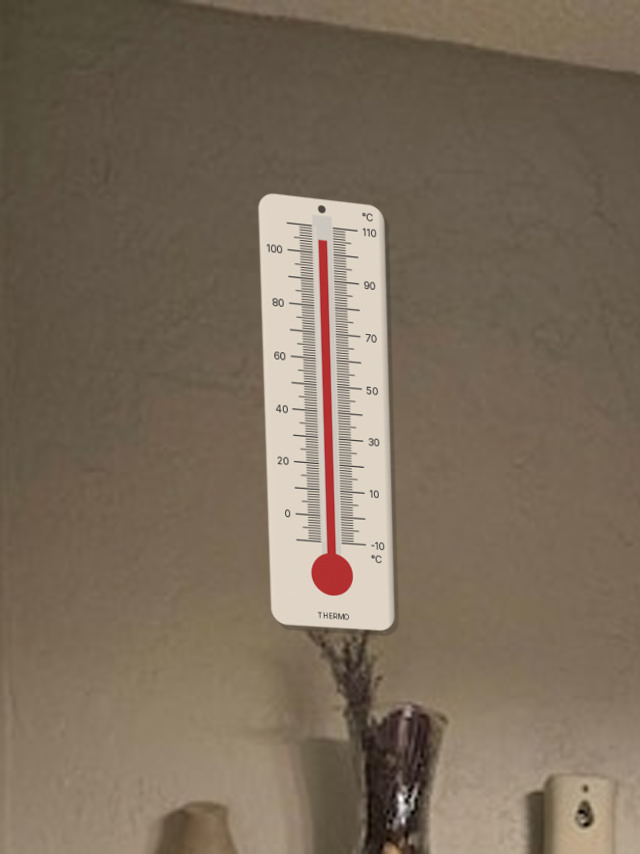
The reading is 105°C
